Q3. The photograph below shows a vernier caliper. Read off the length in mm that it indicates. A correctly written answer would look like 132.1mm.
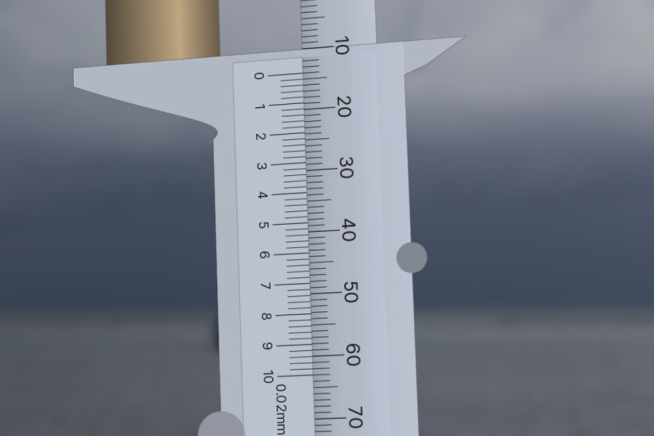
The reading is 14.0mm
